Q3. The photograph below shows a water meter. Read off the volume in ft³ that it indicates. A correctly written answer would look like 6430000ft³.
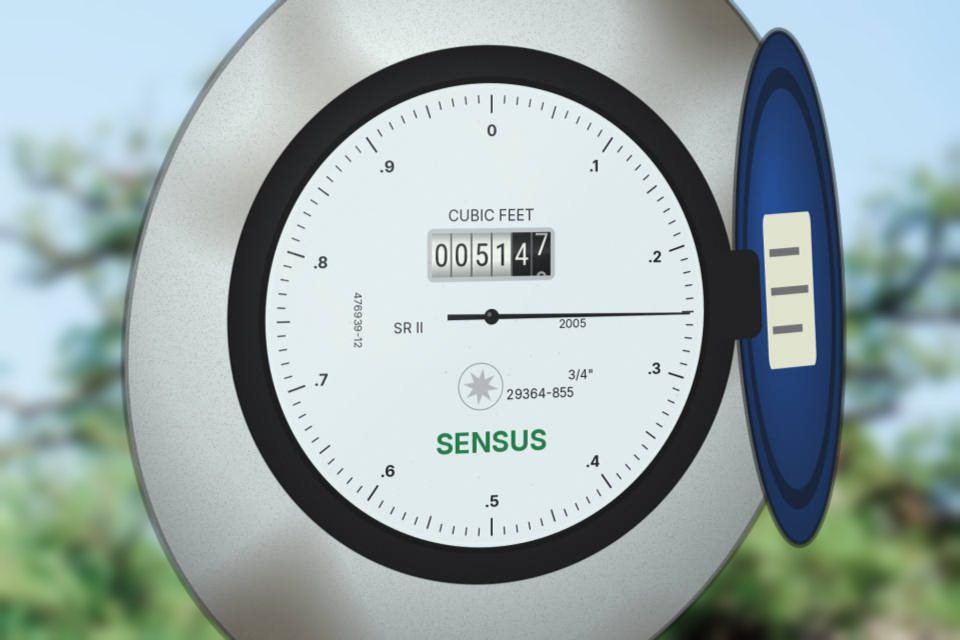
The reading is 5147.25ft³
